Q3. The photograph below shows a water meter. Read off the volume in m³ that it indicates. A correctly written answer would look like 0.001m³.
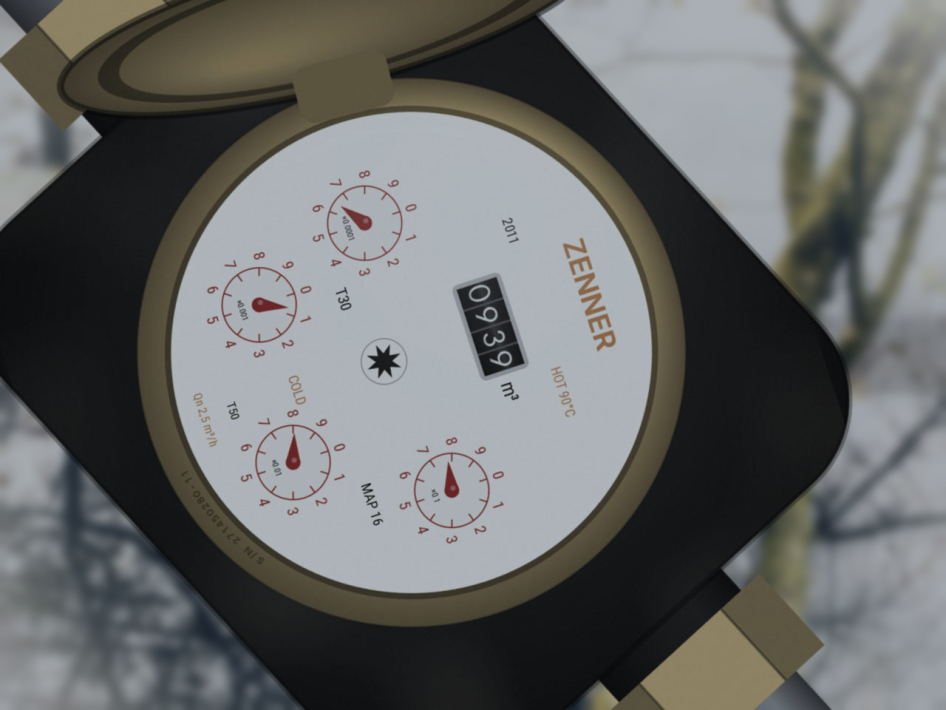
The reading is 939.7806m³
